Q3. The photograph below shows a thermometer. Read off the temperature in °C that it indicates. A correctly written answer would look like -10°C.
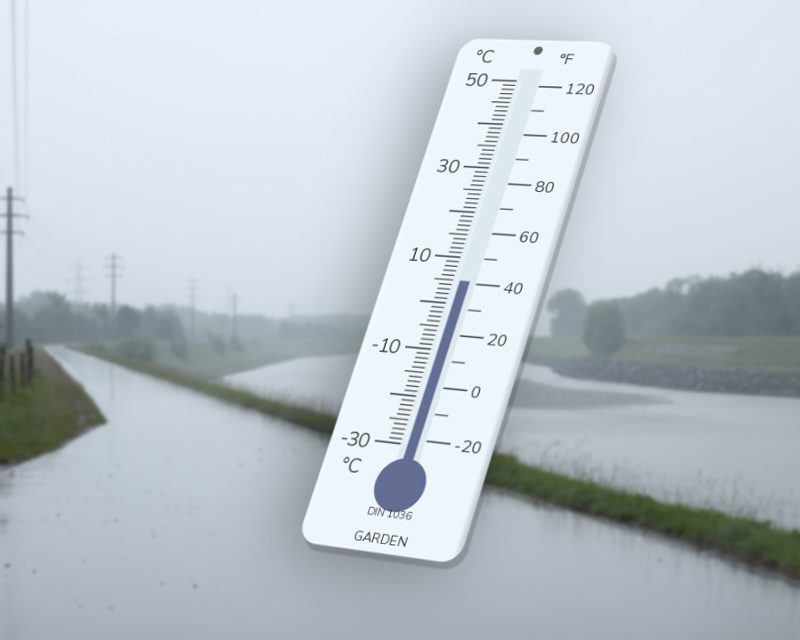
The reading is 5°C
